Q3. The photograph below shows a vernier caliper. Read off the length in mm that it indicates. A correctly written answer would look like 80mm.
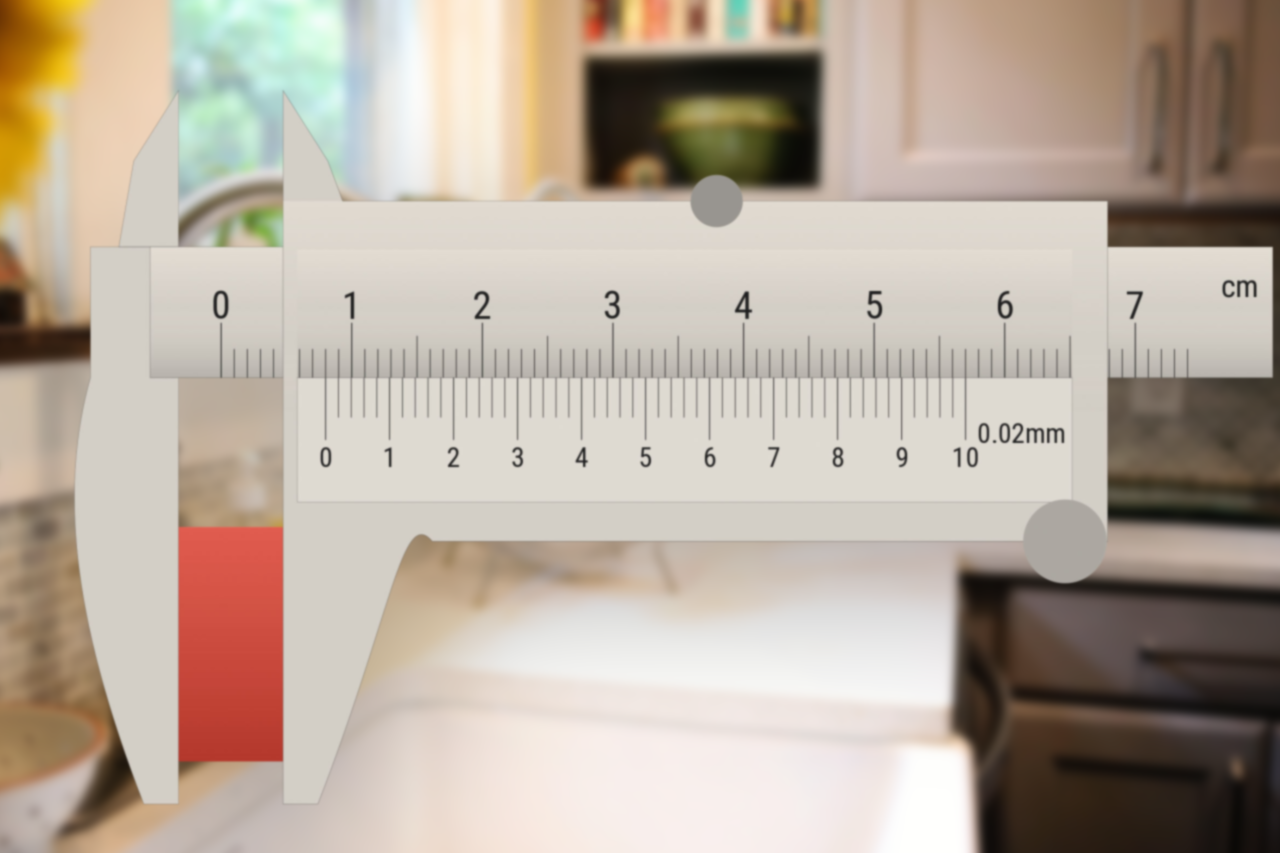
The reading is 8.0mm
